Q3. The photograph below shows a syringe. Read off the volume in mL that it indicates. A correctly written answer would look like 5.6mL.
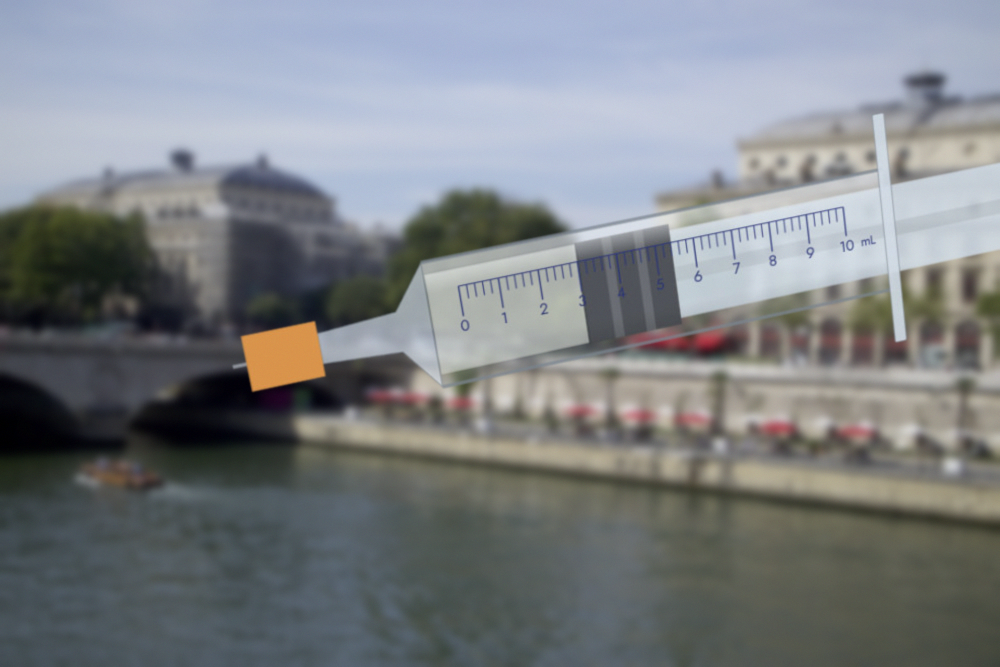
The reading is 3mL
